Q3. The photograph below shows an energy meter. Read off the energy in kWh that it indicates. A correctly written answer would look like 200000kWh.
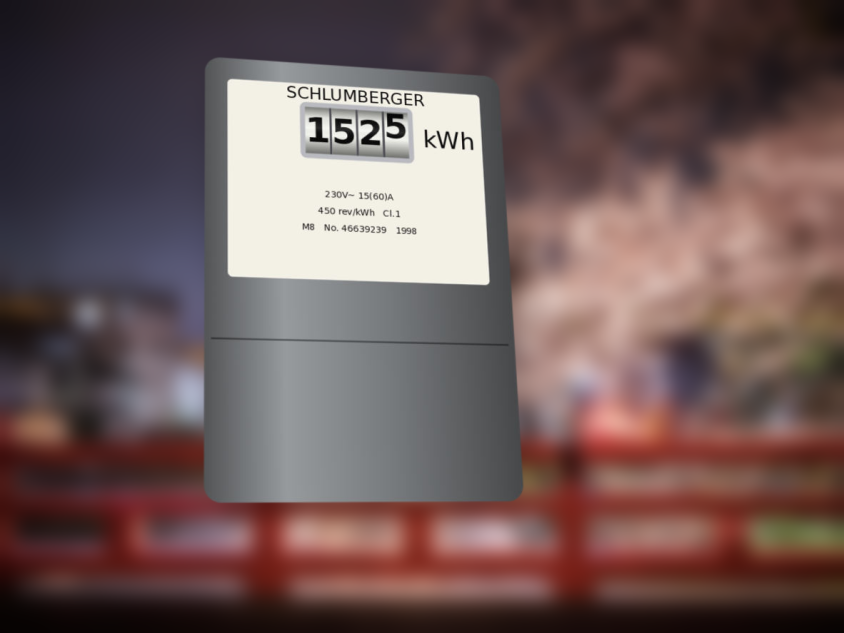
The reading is 1525kWh
